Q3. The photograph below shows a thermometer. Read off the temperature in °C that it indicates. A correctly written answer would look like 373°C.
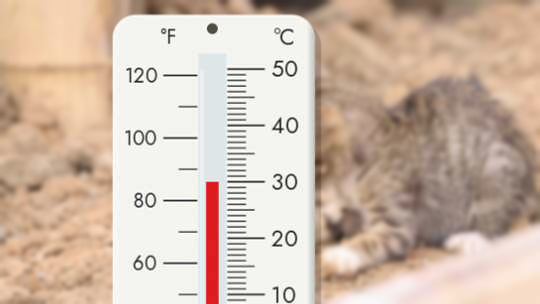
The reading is 30°C
